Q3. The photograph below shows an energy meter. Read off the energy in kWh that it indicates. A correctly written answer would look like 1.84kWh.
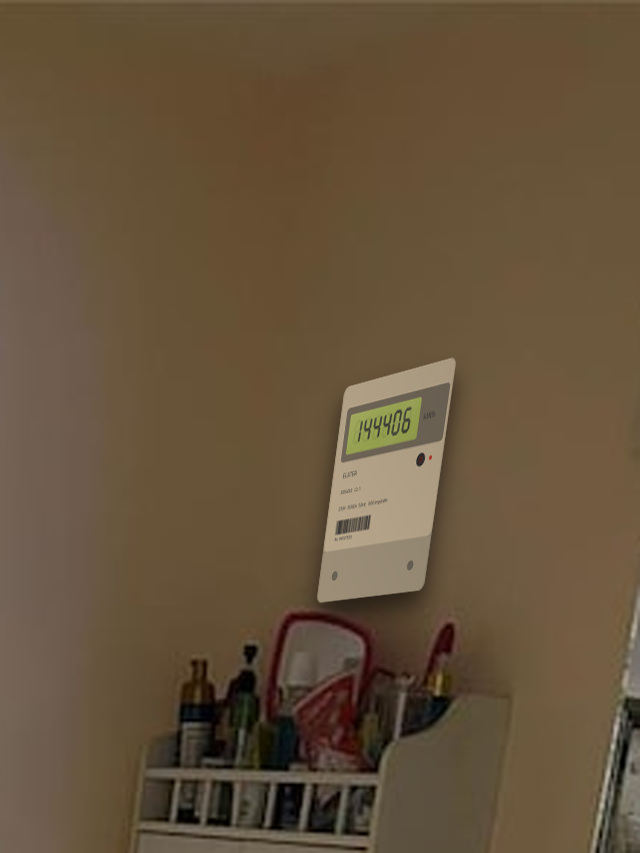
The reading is 144406kWh
